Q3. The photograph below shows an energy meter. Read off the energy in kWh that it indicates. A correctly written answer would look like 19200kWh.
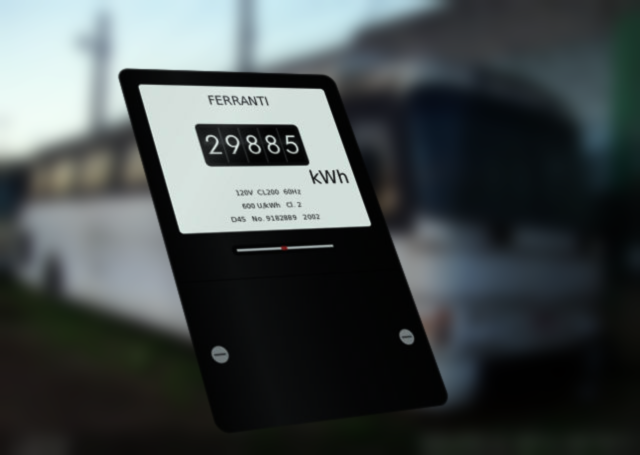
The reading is 29885kWh
